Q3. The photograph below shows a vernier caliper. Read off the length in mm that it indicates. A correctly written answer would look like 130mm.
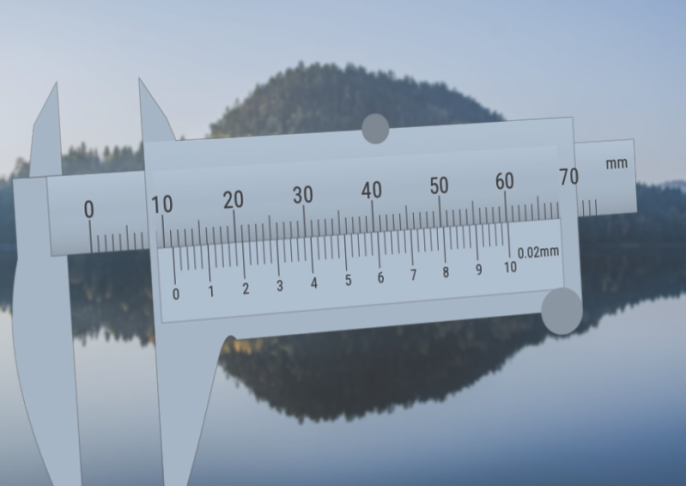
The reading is 11.2mm
